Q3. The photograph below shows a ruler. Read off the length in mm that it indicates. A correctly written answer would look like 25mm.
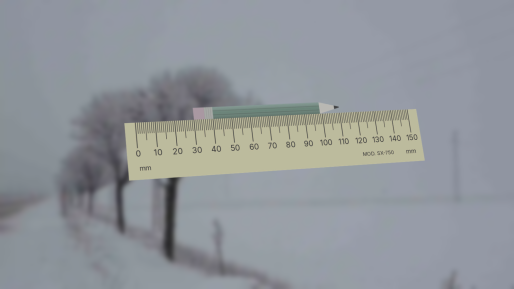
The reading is 80mm
